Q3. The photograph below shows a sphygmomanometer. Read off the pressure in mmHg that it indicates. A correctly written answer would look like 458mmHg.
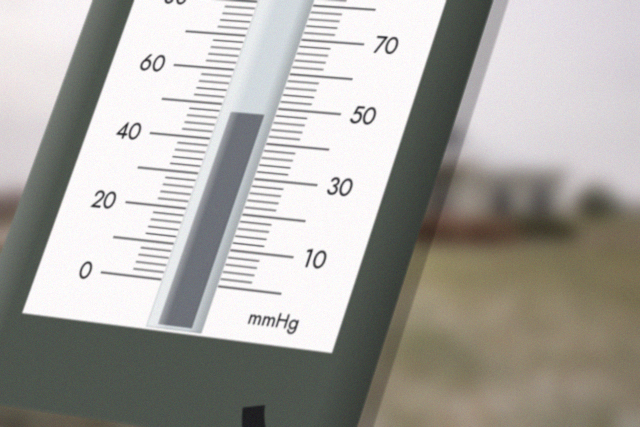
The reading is 48mmHg
